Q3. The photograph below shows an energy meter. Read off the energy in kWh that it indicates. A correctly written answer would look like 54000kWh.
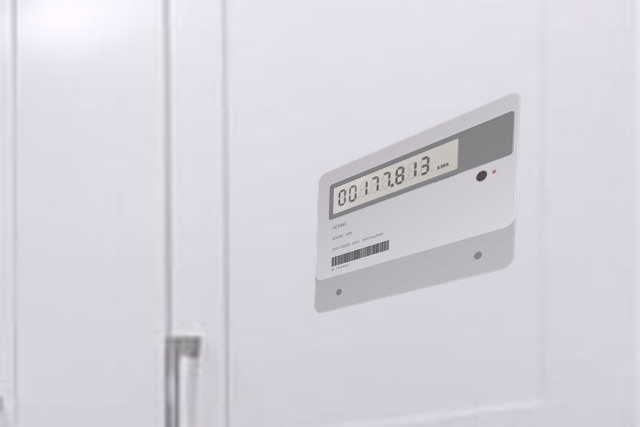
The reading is 177.813kWh
